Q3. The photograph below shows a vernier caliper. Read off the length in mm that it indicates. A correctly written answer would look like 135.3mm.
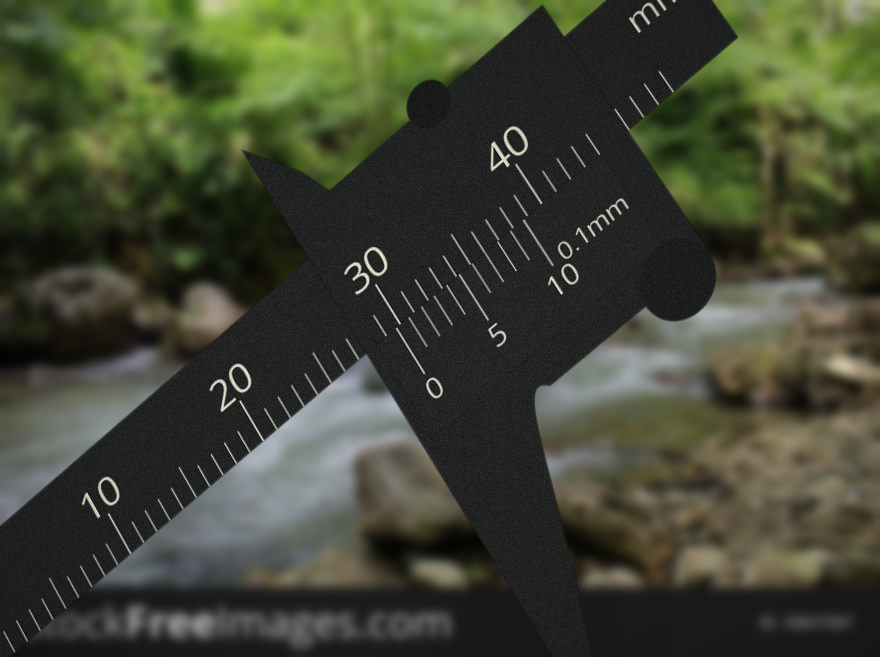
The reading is 29.7mm
